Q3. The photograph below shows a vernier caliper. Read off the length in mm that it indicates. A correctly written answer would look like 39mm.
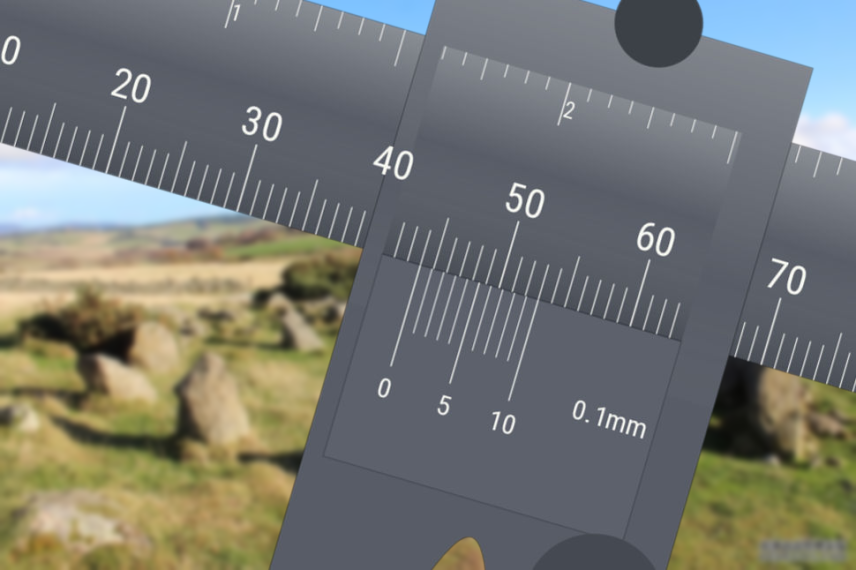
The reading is 44.0mm
